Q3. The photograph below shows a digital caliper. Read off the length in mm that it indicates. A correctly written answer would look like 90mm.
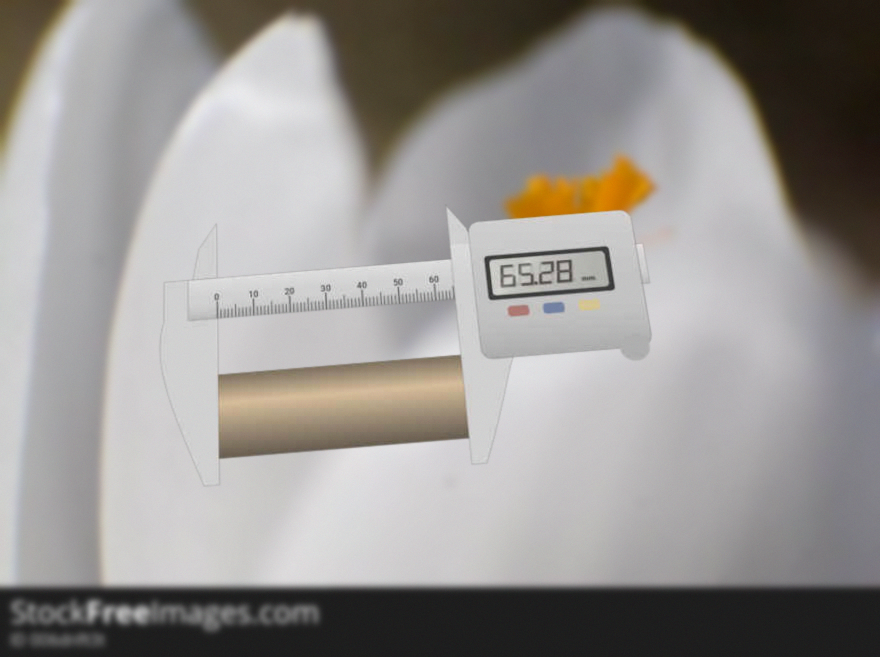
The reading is 65.28mm
